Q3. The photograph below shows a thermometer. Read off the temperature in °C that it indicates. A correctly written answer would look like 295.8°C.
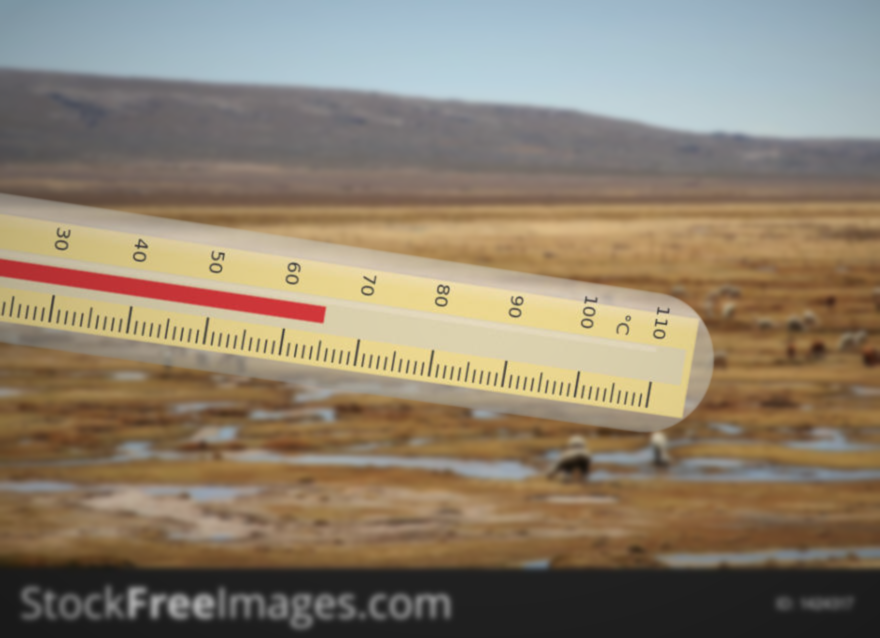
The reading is 65°C
